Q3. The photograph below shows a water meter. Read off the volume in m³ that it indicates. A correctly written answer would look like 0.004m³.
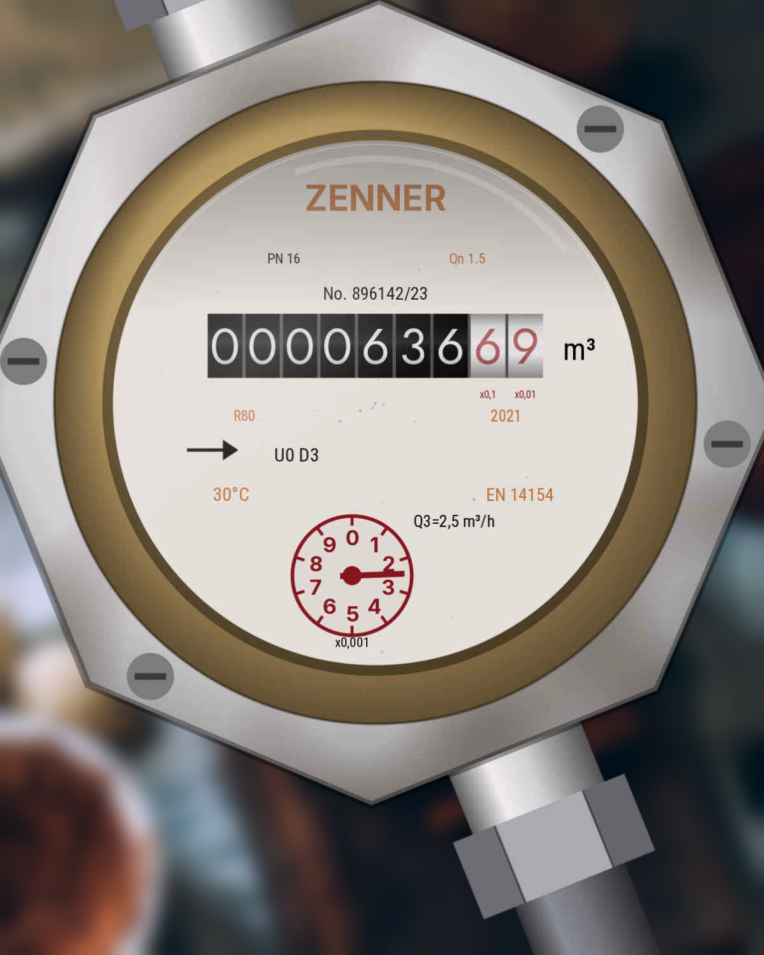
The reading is 636.692m³
